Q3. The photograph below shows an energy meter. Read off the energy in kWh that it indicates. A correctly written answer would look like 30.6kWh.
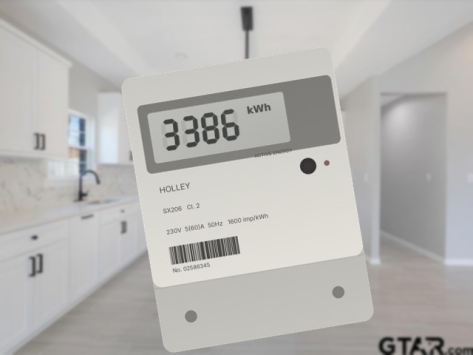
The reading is 3386kWh
